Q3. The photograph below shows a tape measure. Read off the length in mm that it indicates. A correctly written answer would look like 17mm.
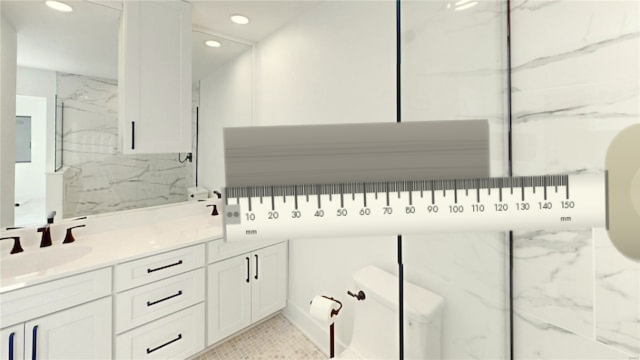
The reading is 115mm
